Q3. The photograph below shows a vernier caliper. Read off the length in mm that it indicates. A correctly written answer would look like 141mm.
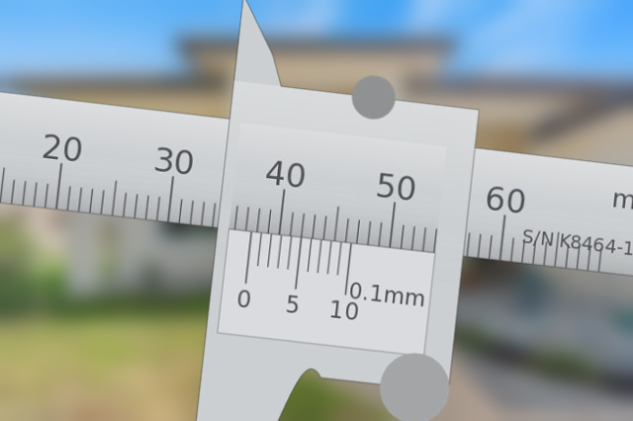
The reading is 37.5mm
